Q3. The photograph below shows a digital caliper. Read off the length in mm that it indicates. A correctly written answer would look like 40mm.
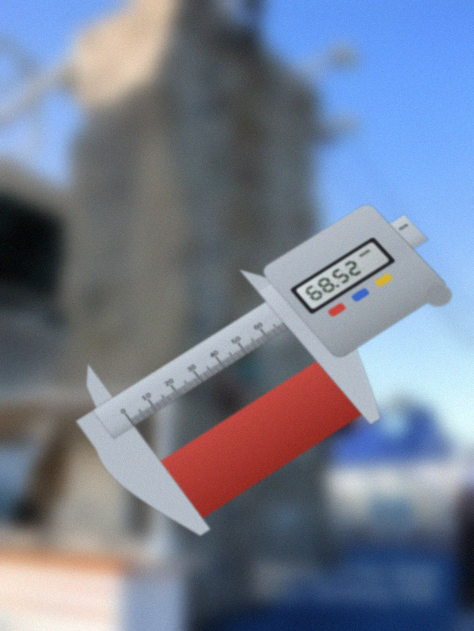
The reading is 68.52mm
